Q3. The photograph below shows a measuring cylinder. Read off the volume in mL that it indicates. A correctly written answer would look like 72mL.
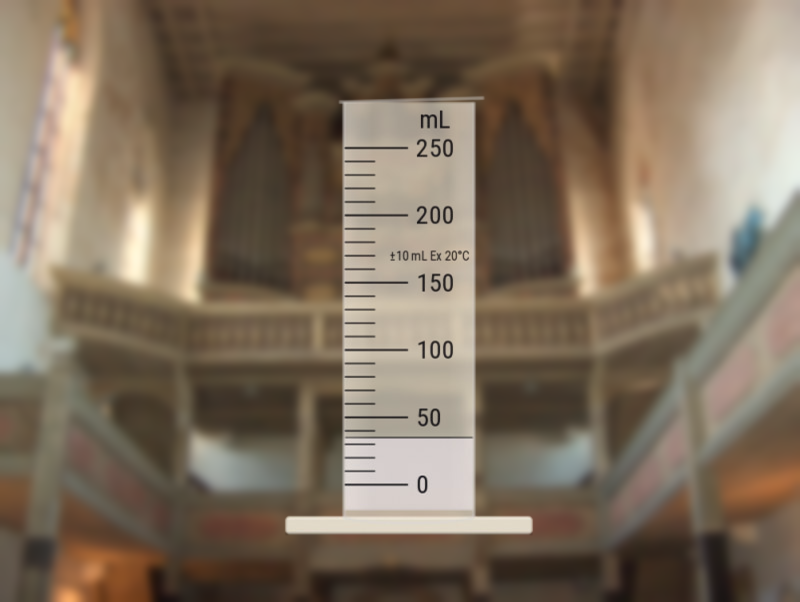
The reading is 35mL
